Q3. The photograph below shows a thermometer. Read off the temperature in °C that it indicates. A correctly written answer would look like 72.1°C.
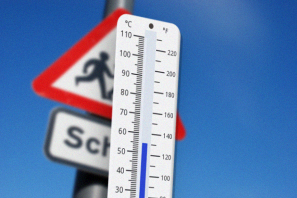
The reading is 55°C
